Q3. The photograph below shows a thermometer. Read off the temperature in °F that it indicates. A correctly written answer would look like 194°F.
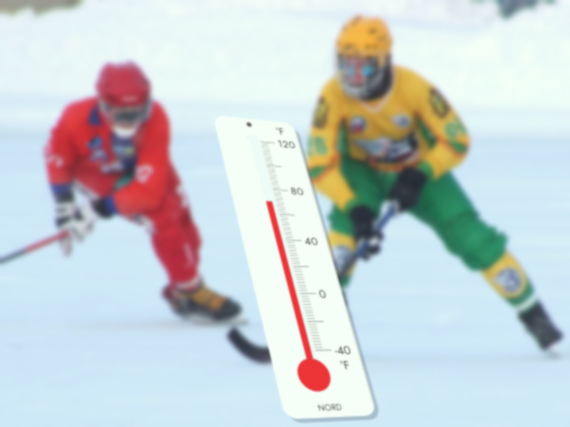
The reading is 70°F
